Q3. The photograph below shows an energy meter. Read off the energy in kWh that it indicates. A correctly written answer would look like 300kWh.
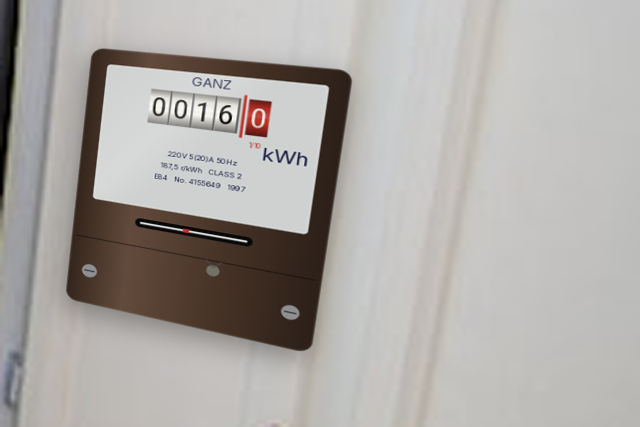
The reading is 16.0kWh
